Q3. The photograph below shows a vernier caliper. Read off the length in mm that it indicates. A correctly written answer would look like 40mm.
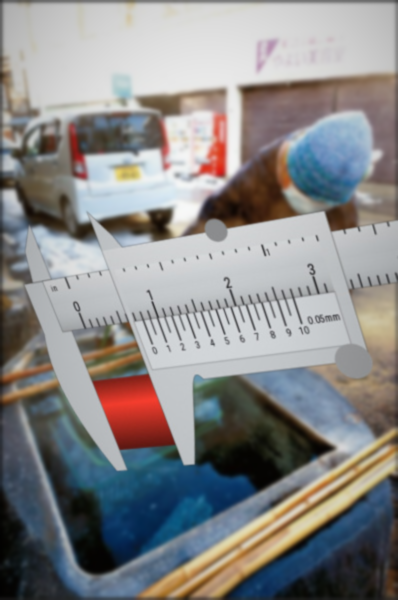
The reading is 8.0mm
